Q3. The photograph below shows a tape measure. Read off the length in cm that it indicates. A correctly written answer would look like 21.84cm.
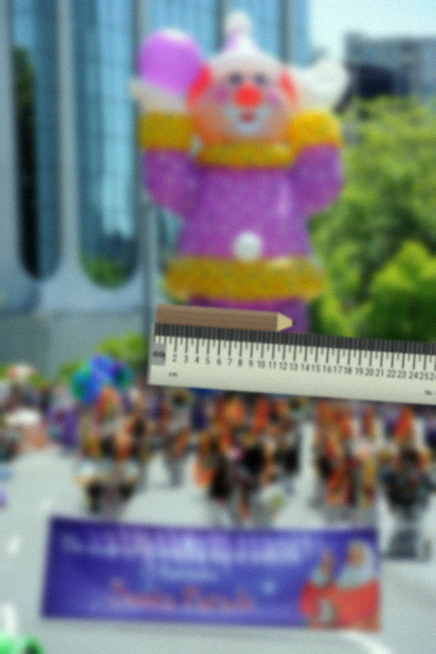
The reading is 13cm
